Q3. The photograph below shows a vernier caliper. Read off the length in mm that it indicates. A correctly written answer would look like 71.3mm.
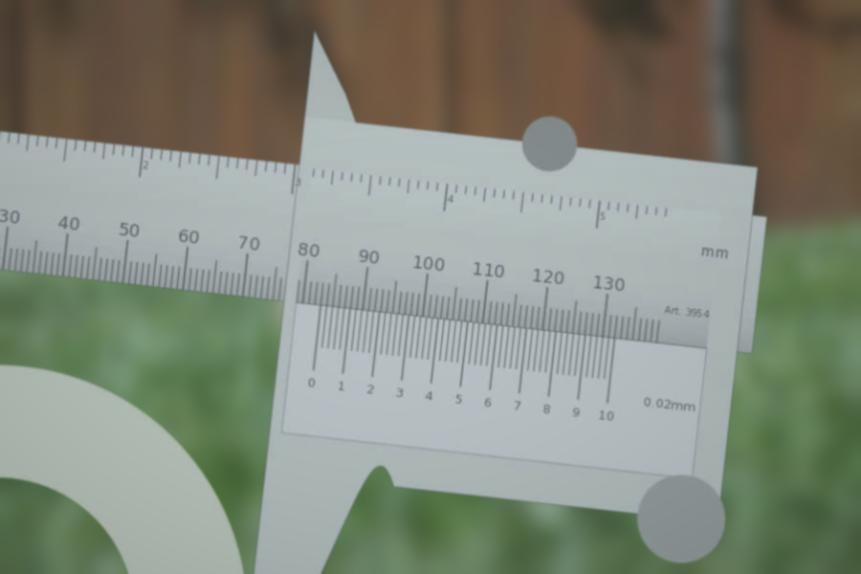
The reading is 83.0mm
